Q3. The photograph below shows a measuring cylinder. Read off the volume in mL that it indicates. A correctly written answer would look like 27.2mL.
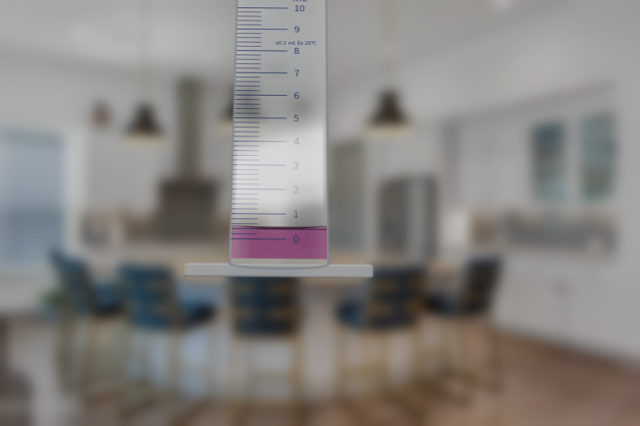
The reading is 0.4mL
